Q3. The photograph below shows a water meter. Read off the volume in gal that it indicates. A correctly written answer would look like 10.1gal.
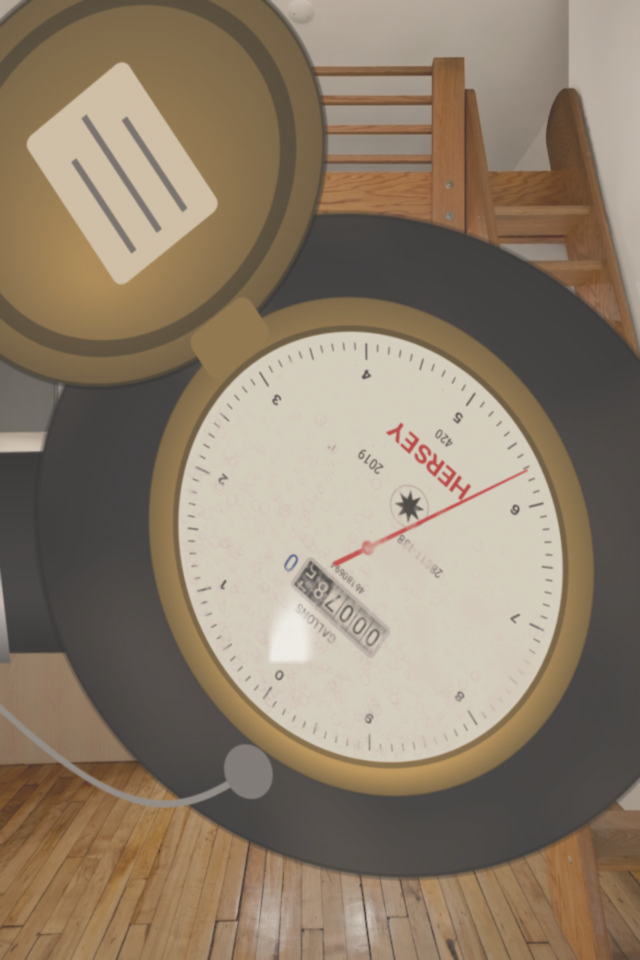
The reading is 7845.7gal
